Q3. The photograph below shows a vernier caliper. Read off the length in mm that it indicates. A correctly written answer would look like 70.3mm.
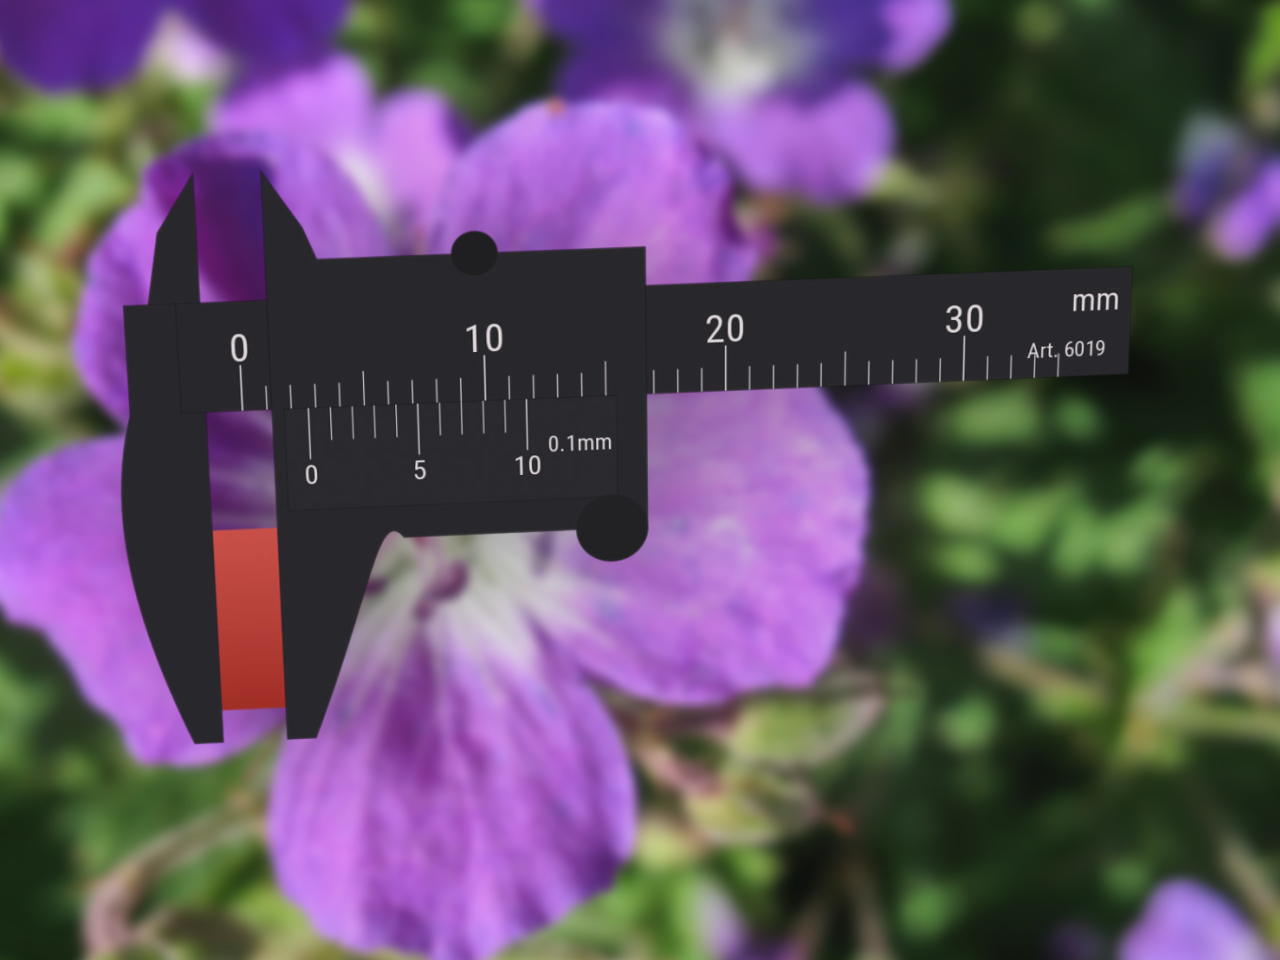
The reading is 2.7mm
